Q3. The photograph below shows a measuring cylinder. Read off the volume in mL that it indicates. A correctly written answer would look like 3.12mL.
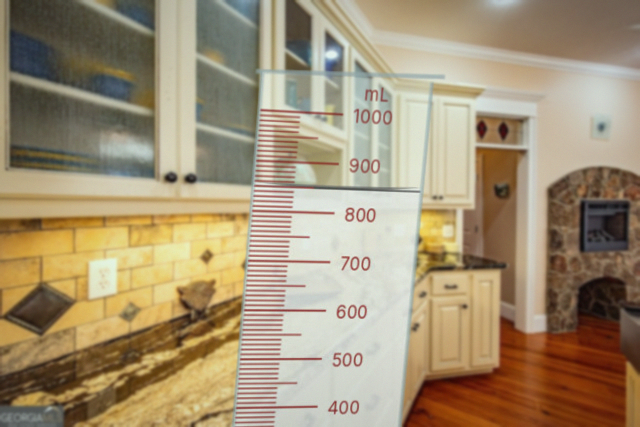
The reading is 850mL
